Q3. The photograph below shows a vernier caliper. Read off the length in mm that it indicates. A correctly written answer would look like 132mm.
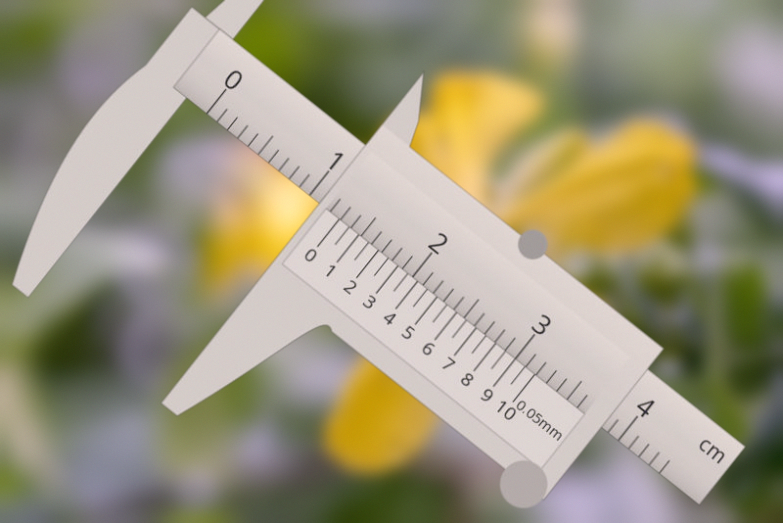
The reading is 12.9mm
